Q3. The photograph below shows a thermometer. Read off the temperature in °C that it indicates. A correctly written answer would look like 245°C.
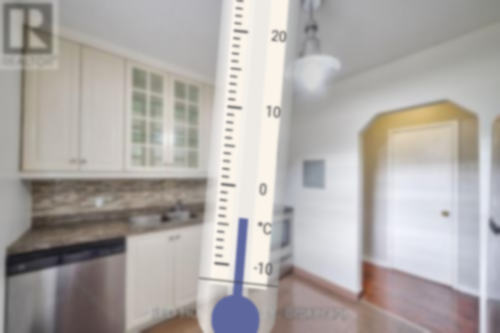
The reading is -4°C
